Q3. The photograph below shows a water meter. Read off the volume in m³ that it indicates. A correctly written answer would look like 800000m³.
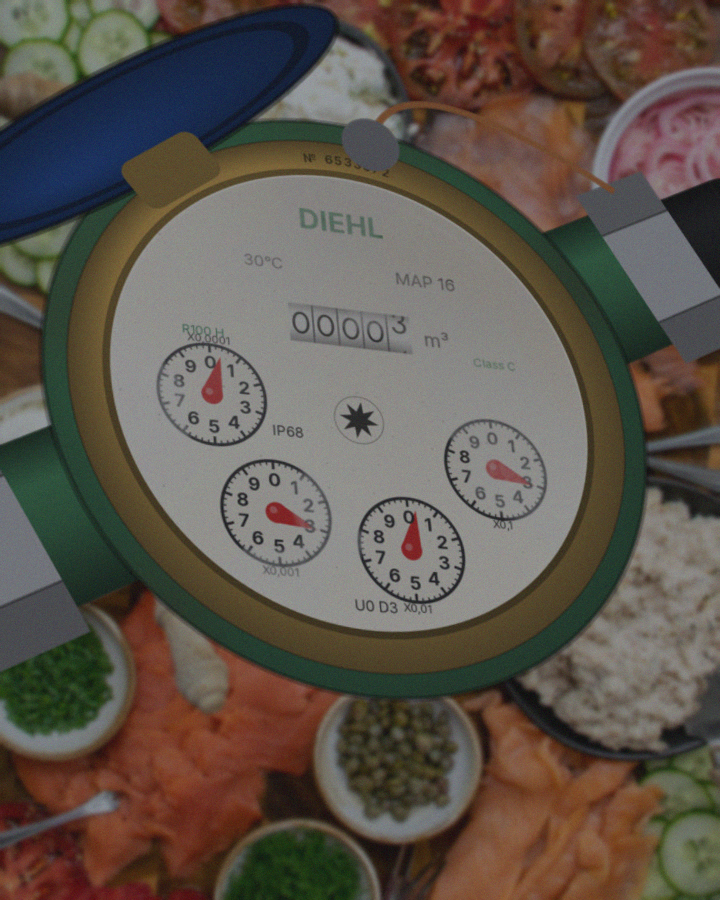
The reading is 3.3030m³
